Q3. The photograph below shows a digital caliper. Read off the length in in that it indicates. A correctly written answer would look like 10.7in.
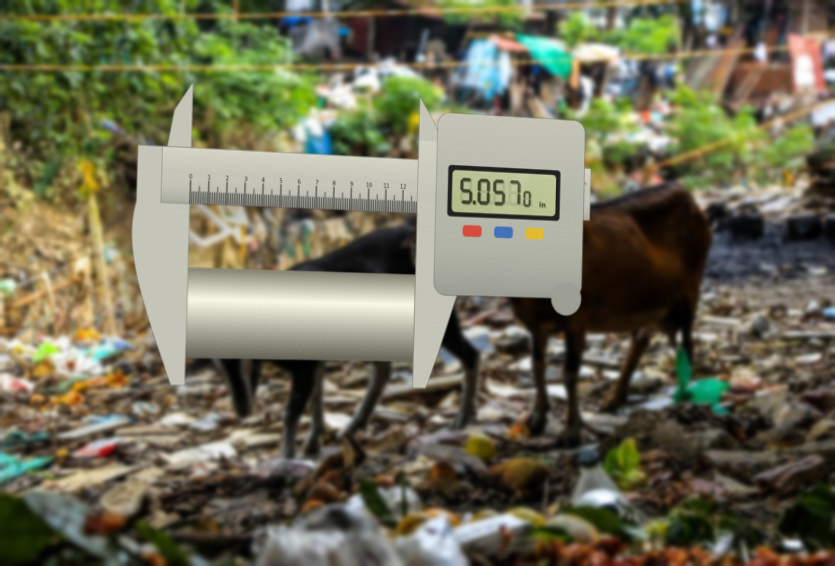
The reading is 5.0570in
